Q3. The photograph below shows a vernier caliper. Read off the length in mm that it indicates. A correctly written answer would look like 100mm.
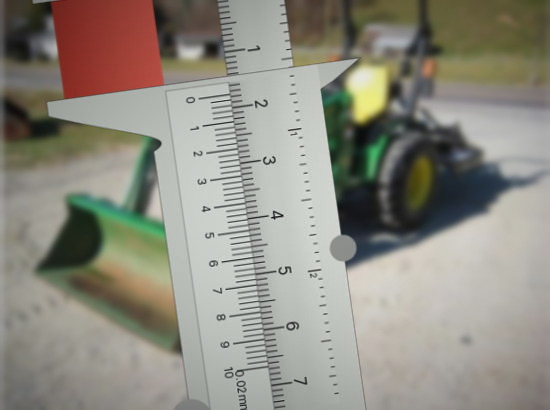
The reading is 17.6mm
